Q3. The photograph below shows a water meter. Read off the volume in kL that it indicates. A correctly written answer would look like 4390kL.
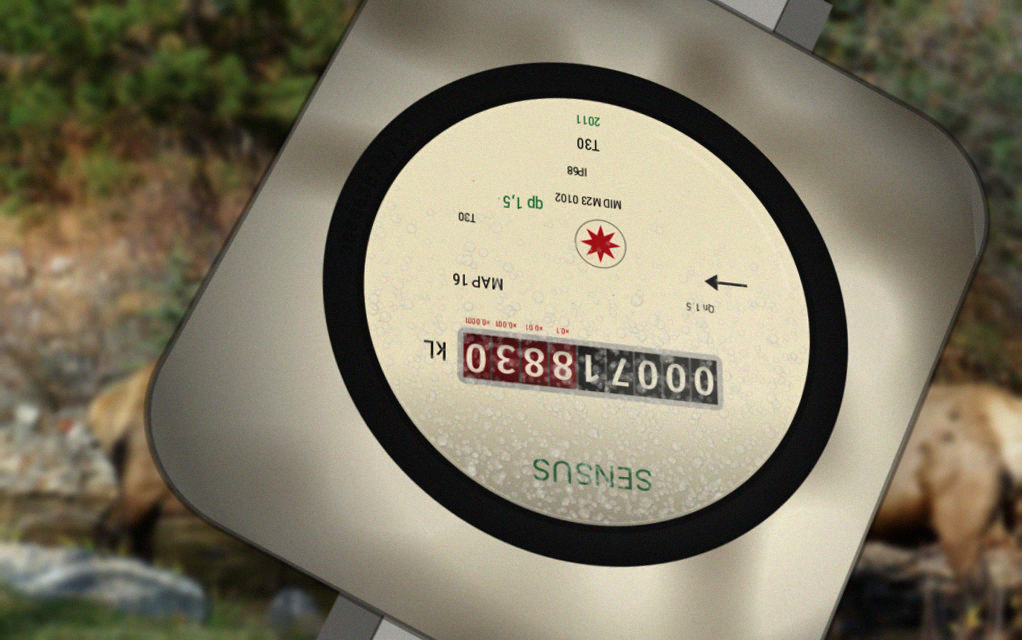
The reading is 71.8830kL
